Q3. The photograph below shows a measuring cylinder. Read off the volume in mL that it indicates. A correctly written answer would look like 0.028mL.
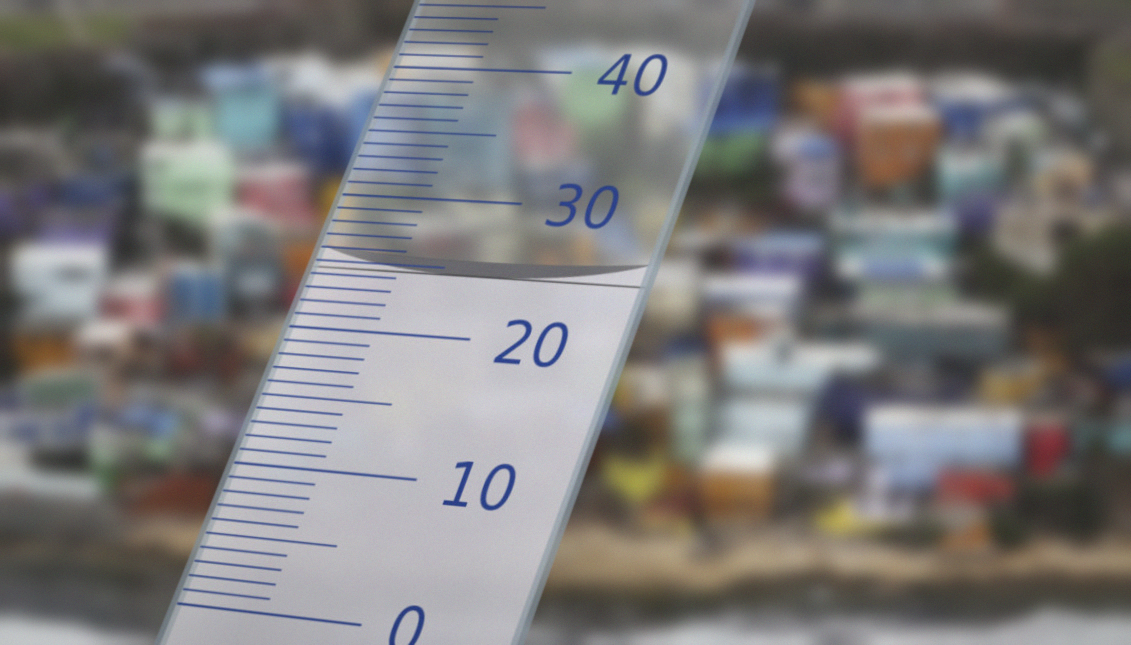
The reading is 24.5mL
